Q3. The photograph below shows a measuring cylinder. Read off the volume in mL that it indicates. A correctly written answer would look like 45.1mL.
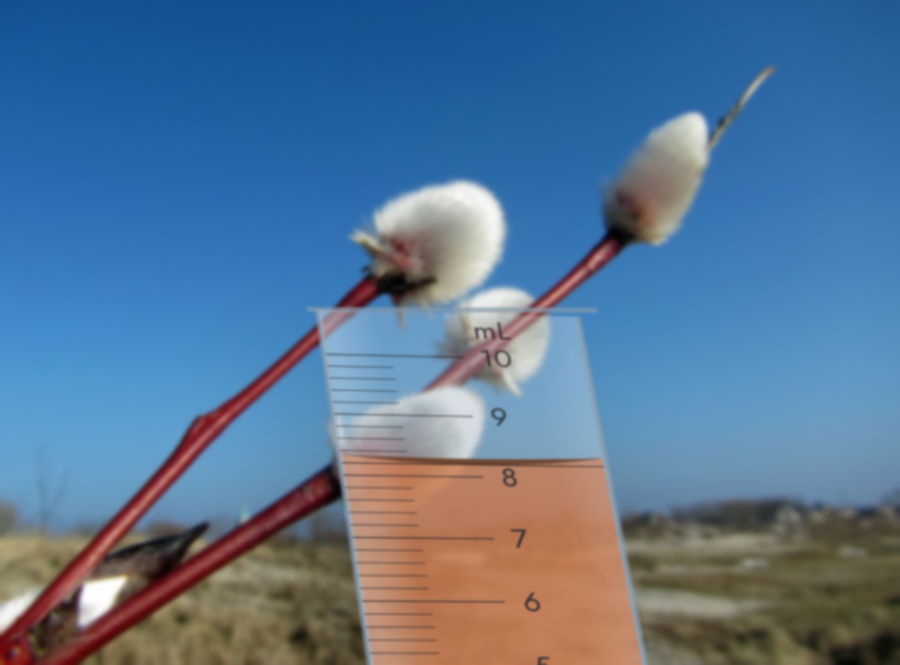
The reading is 8.2mL
